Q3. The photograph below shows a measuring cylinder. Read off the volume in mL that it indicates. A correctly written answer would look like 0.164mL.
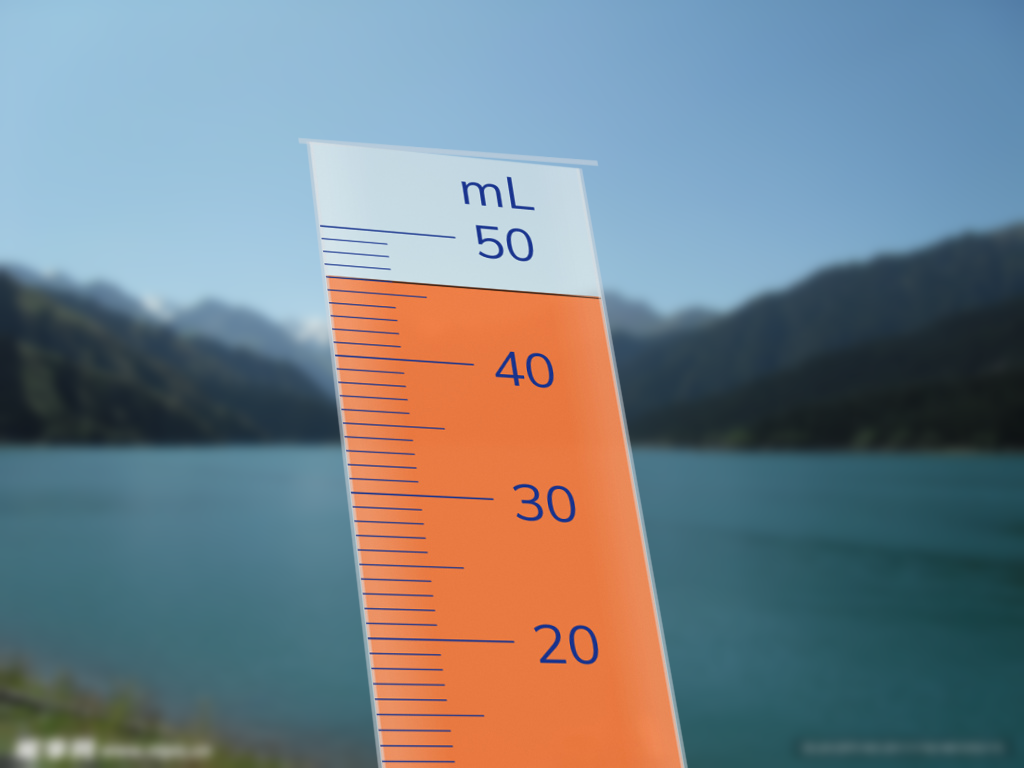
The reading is 46mL
